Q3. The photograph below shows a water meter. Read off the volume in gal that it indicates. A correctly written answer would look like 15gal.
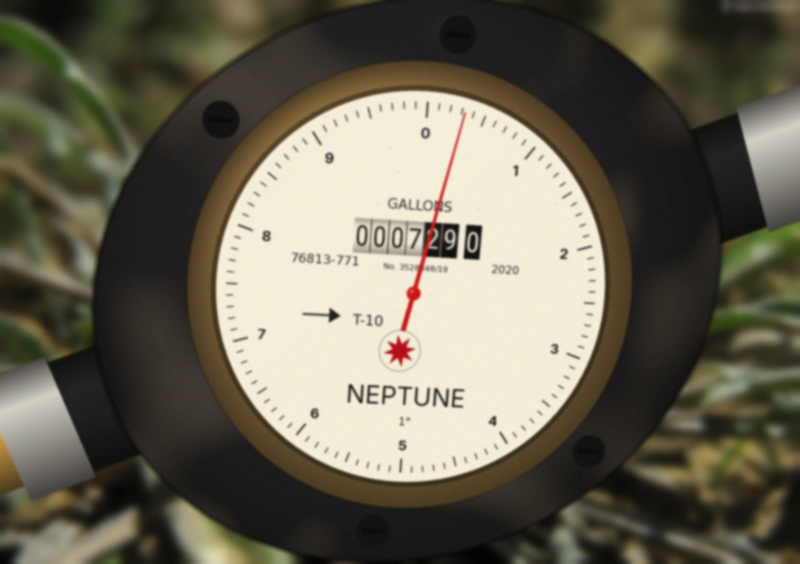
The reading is 7290.3gal
